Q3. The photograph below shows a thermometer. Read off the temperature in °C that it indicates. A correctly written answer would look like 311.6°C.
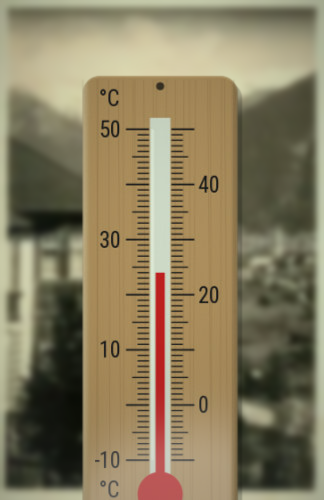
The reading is 24°C
